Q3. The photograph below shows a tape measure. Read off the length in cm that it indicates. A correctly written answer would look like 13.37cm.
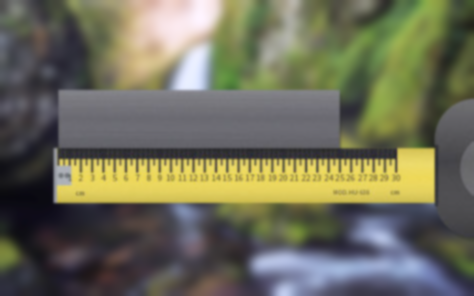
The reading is 25cm
